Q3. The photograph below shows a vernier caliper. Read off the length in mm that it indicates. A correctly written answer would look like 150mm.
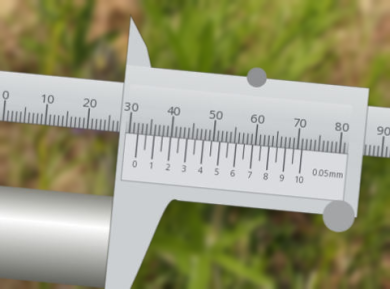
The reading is 32.0mm
